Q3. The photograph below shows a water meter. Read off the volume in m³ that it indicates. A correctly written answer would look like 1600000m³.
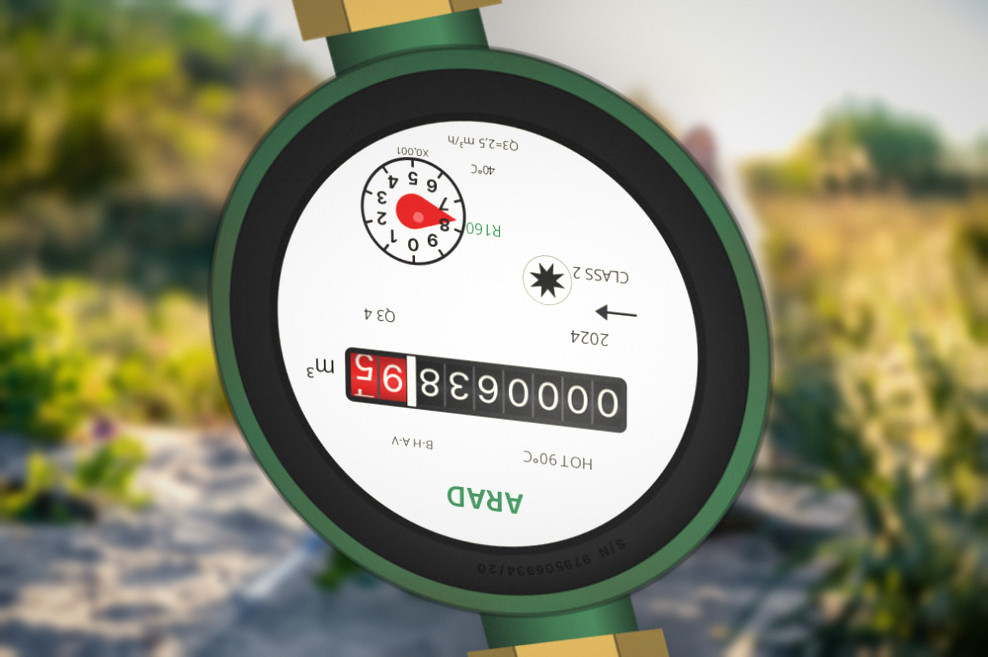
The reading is 638.947m³
